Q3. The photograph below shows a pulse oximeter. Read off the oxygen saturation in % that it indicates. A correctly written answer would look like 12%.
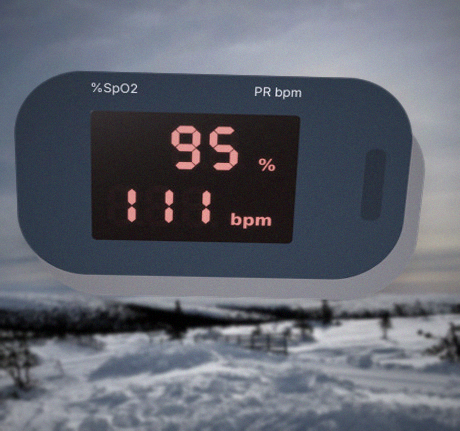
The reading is 95%
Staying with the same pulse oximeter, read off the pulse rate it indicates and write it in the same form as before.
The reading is 111bpm
